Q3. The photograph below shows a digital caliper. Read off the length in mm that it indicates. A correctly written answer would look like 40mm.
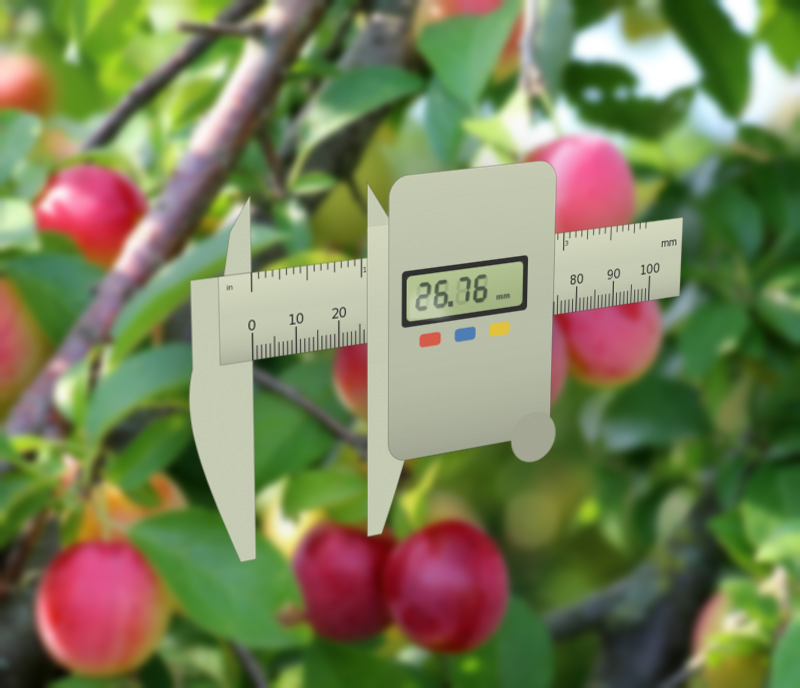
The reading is 26.76mm
